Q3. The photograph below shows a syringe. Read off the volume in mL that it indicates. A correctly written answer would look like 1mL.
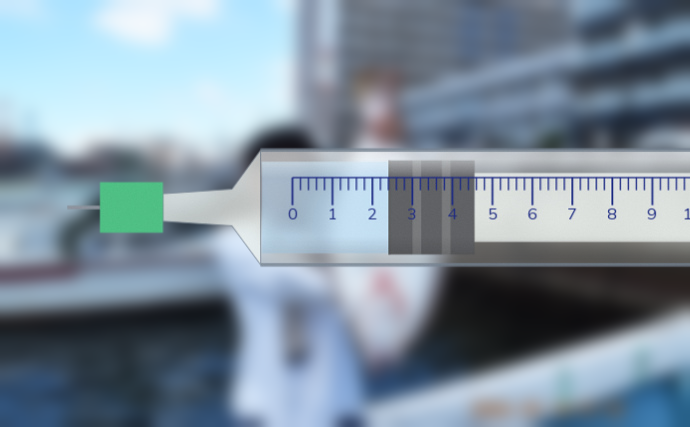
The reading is 2.4mL
